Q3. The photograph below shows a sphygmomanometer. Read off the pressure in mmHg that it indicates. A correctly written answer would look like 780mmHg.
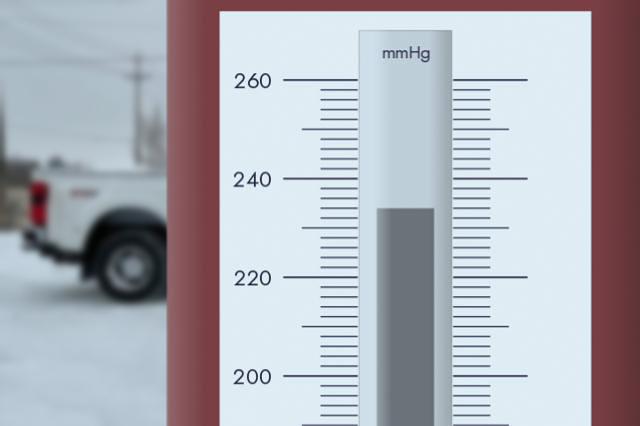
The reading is 234mmHg
